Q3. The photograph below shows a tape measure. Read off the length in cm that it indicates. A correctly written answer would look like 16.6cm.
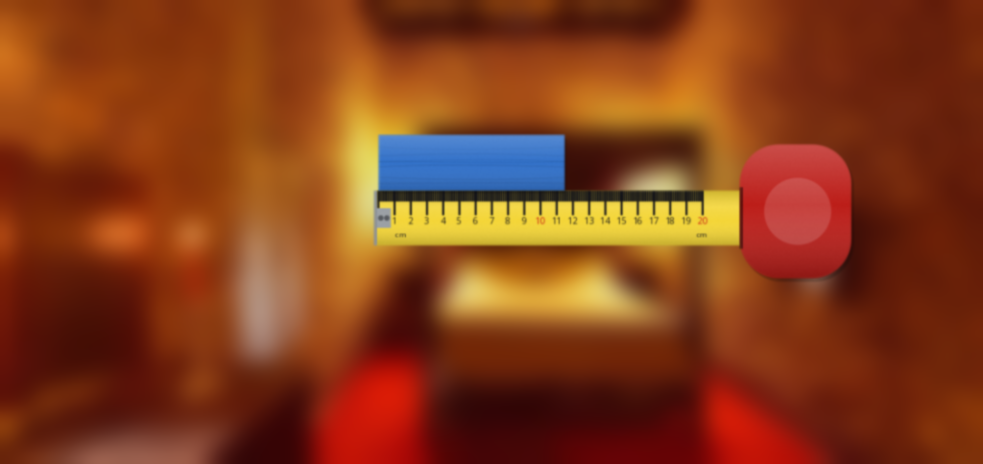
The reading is 11.5cm
